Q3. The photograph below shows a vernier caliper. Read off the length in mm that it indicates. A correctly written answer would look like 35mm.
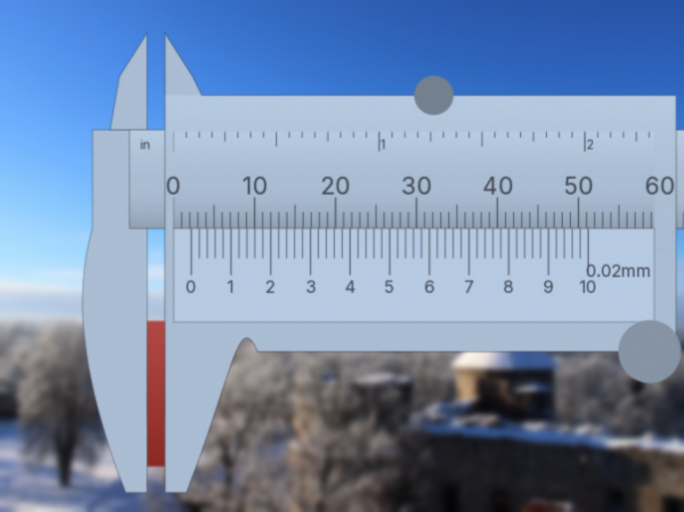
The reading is 2.2mm
